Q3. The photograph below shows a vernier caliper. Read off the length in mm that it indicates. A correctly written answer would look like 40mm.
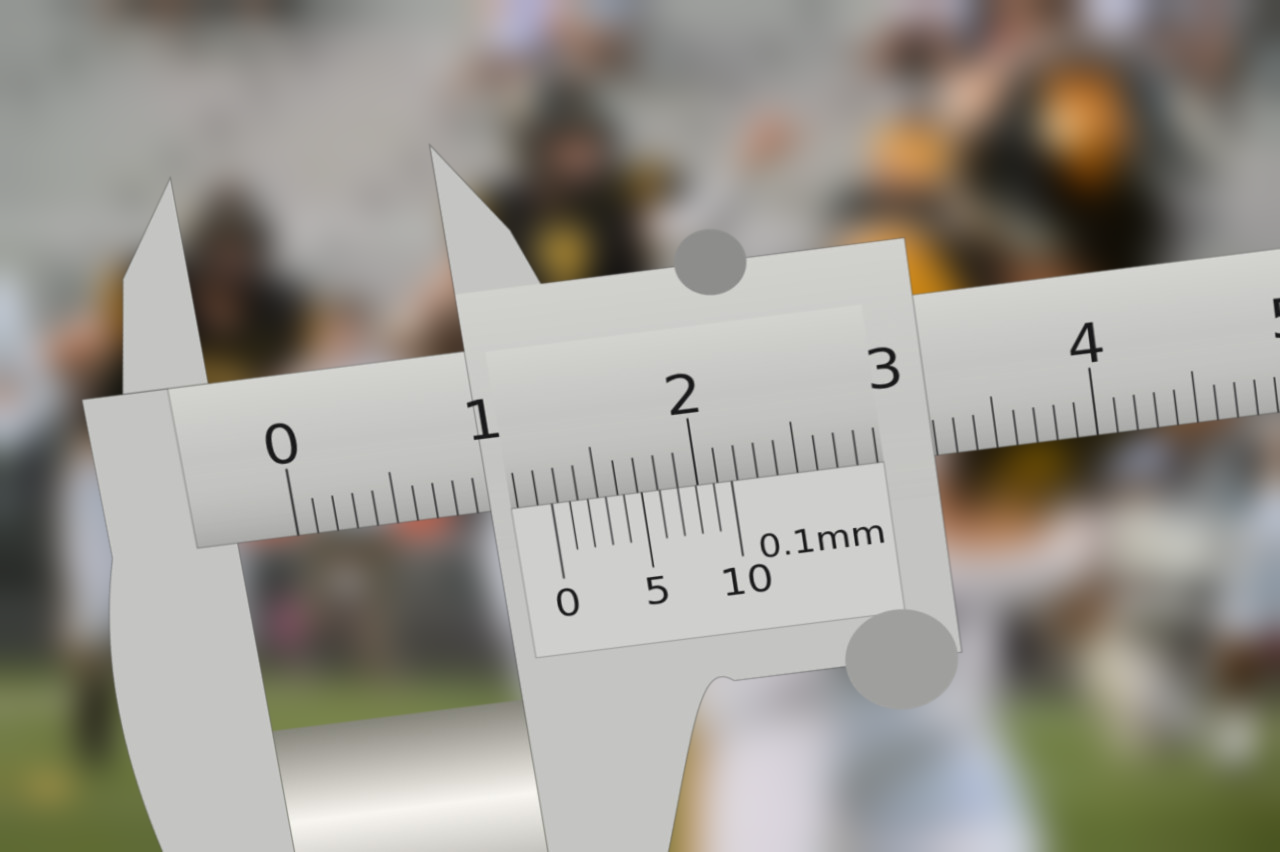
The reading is 12.7mm
